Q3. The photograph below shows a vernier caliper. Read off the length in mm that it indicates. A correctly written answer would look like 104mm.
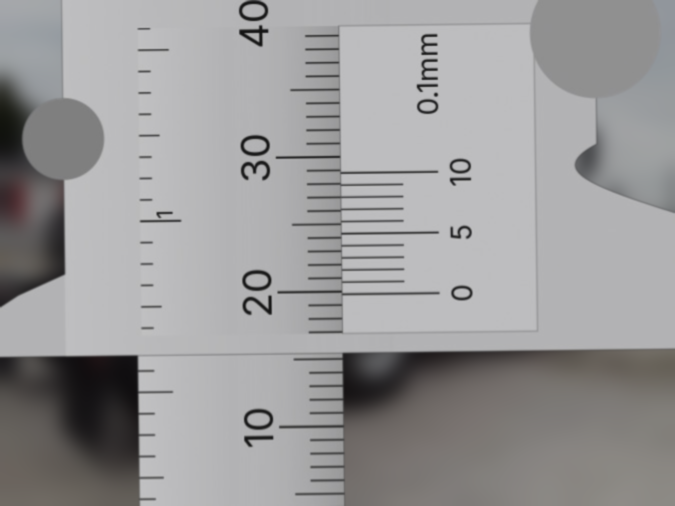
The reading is 19.8mm
